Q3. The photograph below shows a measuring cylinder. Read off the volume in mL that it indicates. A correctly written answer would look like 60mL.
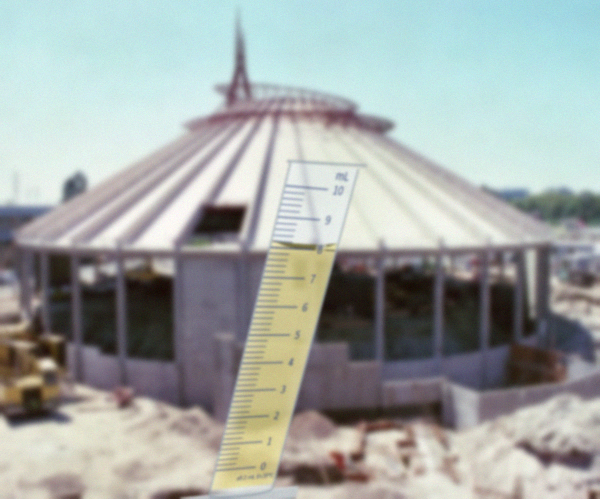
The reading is 8mL
